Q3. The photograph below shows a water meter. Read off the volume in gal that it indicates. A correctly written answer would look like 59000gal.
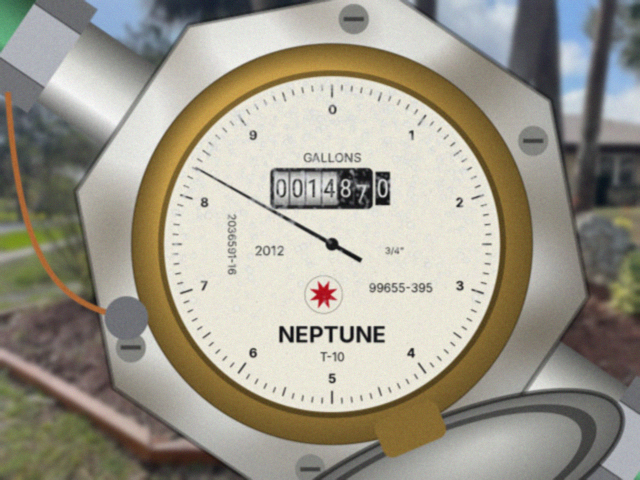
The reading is 14868.3gal
